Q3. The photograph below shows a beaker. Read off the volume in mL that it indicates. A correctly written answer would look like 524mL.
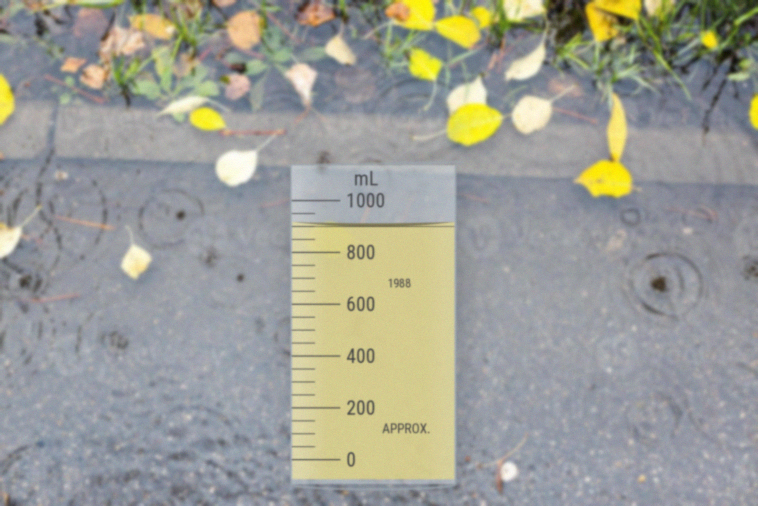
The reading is 900mL
